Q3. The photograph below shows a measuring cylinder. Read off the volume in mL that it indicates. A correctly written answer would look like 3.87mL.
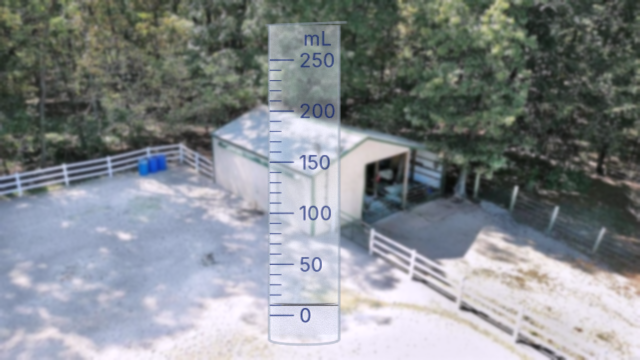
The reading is 10mL
